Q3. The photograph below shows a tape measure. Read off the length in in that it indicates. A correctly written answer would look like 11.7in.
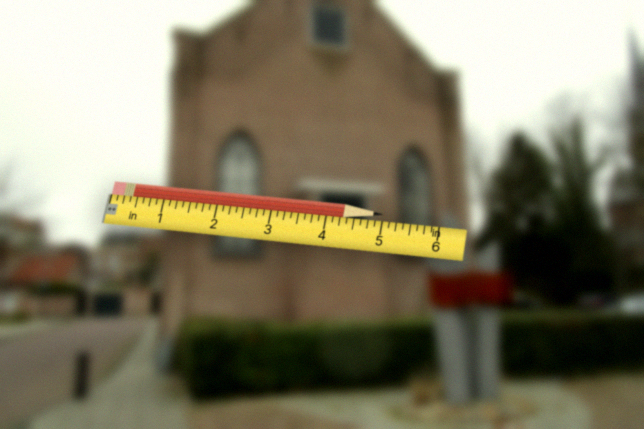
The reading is 5in
